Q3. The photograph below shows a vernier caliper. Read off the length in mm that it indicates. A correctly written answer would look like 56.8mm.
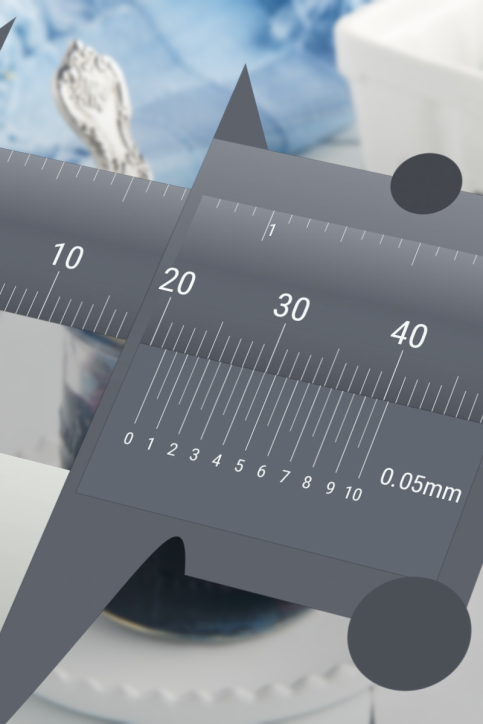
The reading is 21.4mm
